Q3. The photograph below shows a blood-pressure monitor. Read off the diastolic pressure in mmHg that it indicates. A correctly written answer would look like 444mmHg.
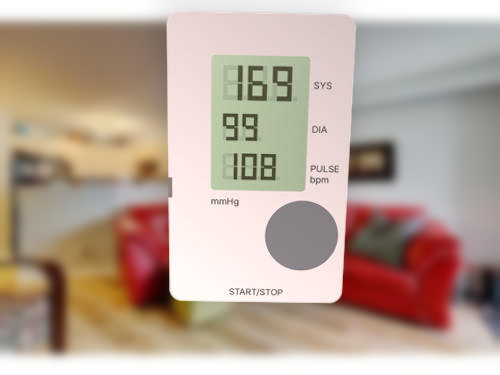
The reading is 99mmHg
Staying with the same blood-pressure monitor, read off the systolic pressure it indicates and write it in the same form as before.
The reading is 169mmHg
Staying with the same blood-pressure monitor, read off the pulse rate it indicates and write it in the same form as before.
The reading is 108bpm
